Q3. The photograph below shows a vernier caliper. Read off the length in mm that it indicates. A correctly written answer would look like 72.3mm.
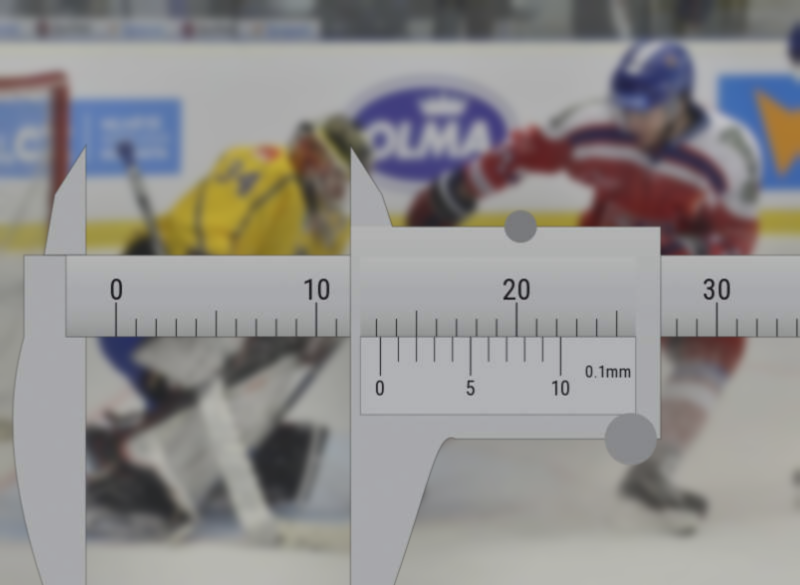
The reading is 13.2mm
